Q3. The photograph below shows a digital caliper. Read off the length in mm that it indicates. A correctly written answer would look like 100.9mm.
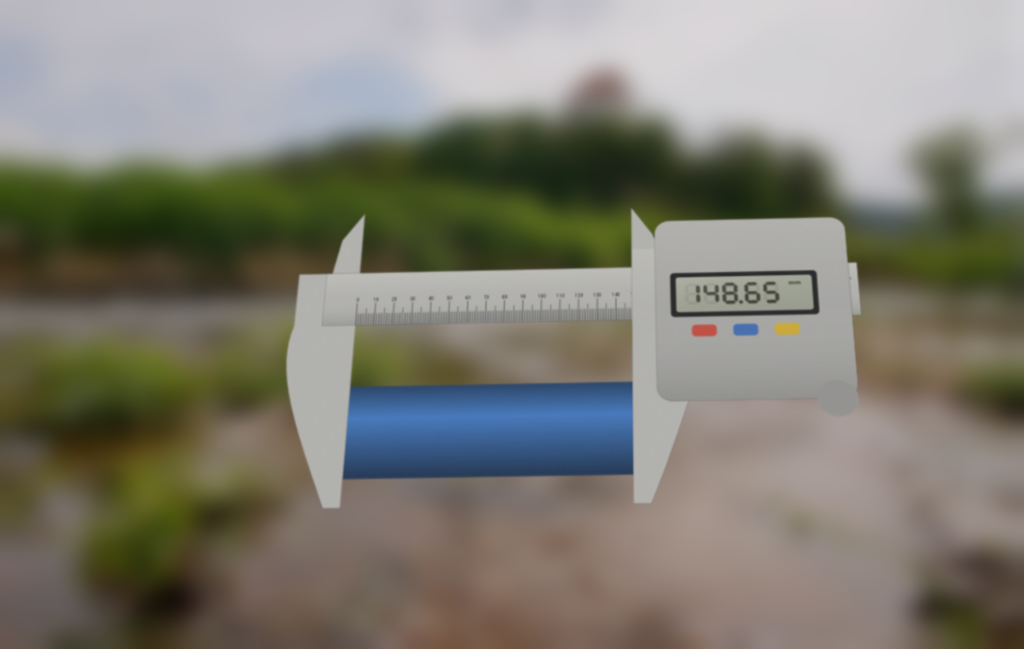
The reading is 148.65mm
